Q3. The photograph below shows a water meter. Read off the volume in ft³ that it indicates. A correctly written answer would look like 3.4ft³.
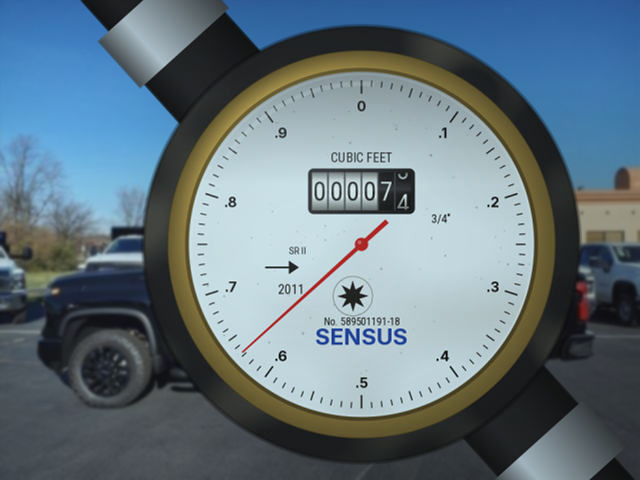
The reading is 73.63ft³
